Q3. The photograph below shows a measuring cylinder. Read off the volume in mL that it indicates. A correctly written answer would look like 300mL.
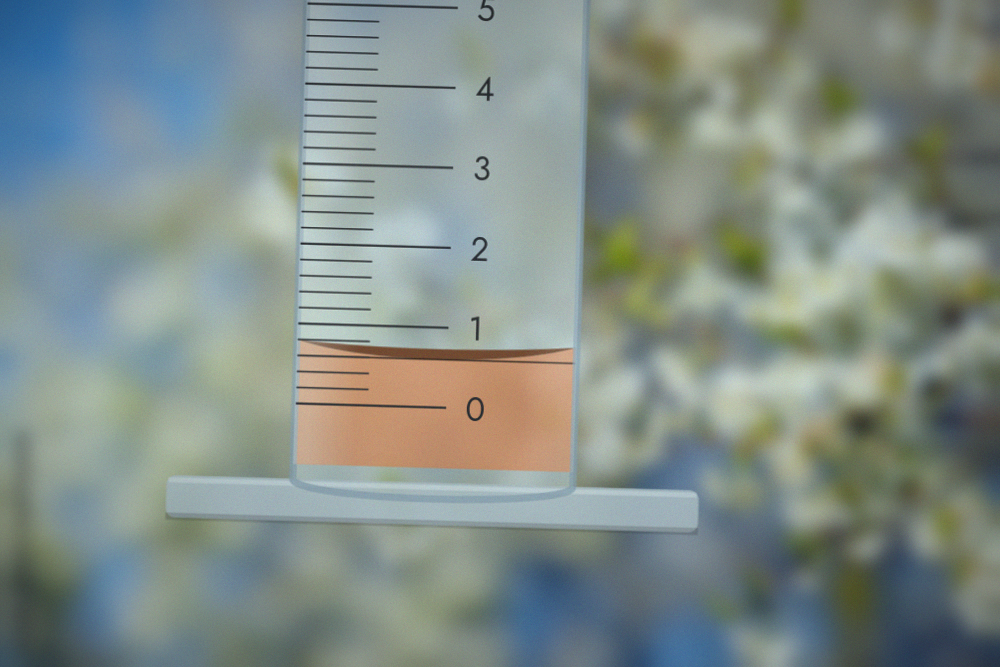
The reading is 0.6mL
